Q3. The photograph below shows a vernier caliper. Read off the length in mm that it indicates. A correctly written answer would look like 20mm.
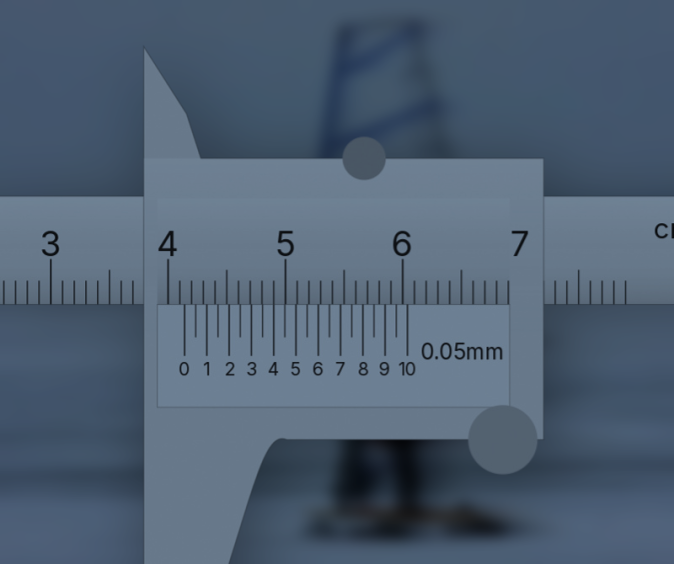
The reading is 41.4mm
